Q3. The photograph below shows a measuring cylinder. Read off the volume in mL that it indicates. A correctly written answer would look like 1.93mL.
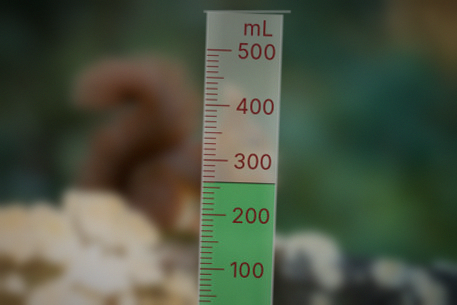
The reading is 260mL
